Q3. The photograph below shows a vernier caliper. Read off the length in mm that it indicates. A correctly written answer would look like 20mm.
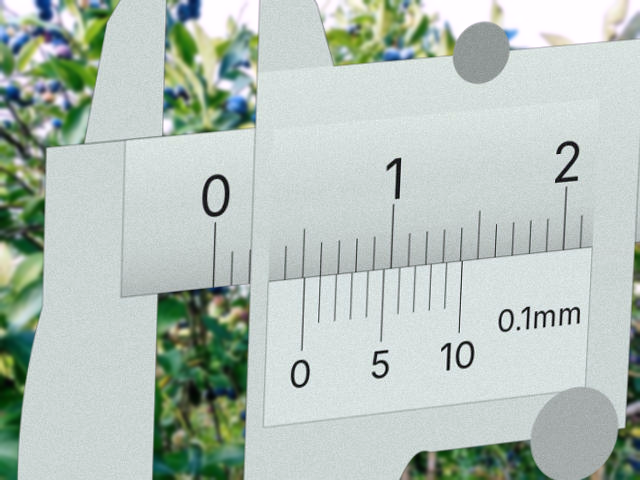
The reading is 5.1mm
